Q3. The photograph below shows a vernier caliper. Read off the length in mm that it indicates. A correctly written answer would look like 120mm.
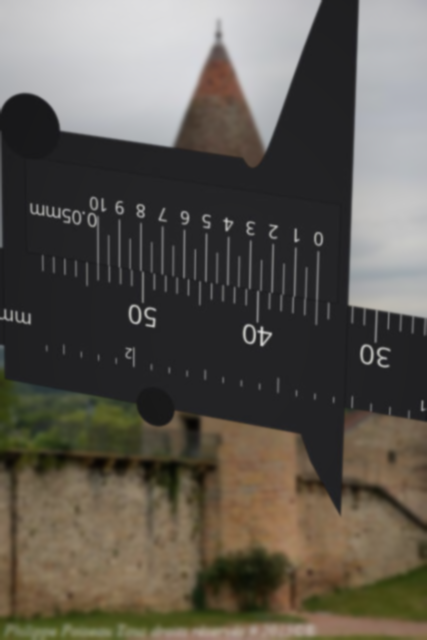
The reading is 35.0mm
